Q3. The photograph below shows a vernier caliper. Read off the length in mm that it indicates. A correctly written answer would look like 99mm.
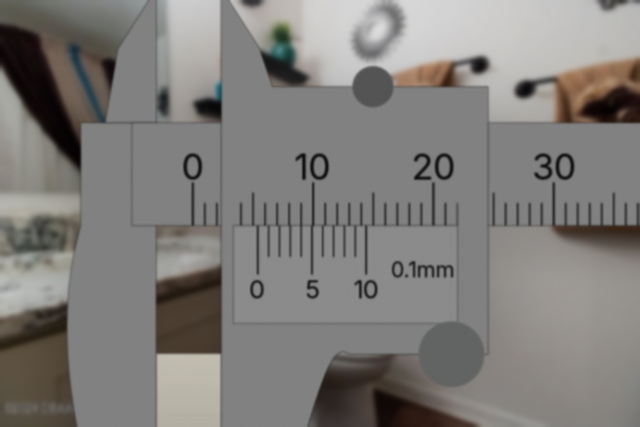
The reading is 5.4mm
